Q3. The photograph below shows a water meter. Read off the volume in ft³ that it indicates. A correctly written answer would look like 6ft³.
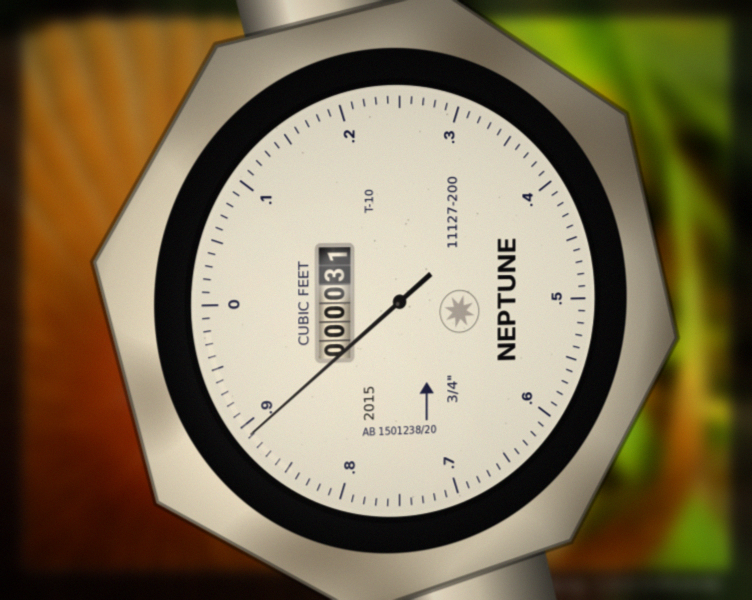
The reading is 30.89ft³
